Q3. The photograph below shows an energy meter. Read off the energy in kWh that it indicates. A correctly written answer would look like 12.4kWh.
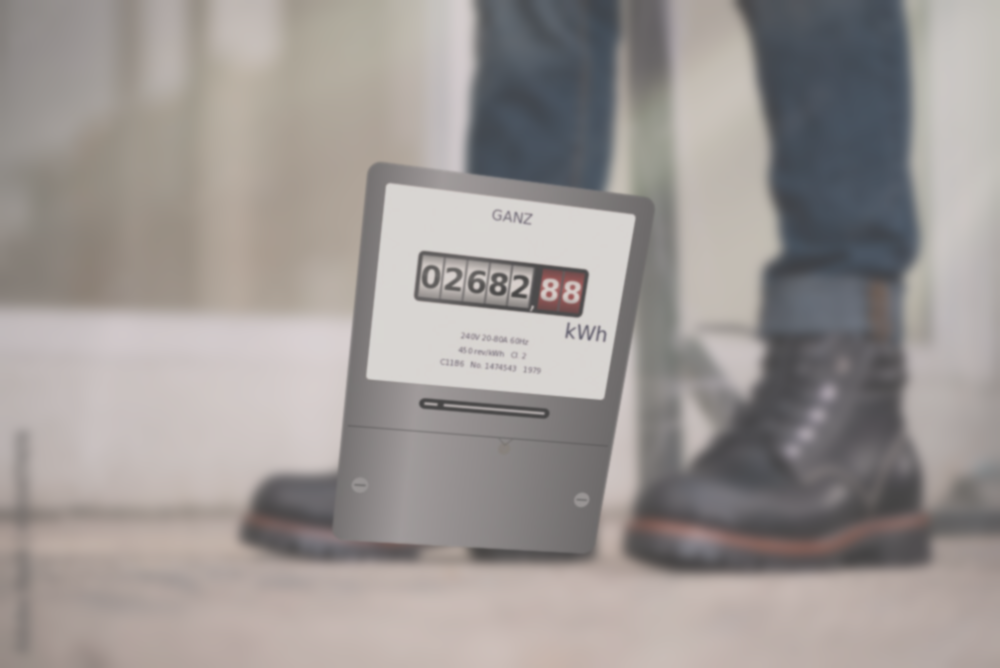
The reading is 2682.88kWh
